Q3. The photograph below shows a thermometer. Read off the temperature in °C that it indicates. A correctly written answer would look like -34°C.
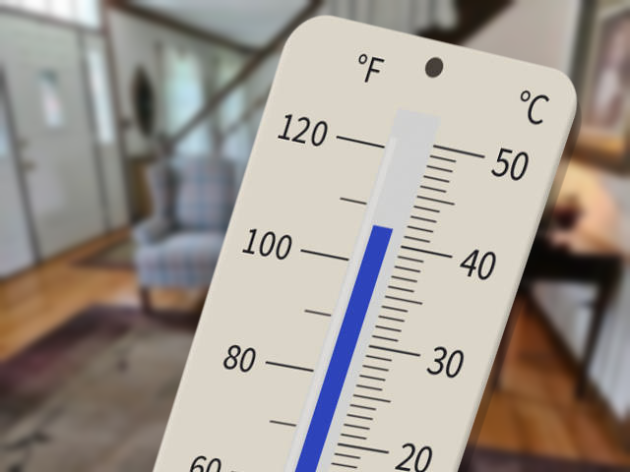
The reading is 41.5°C
